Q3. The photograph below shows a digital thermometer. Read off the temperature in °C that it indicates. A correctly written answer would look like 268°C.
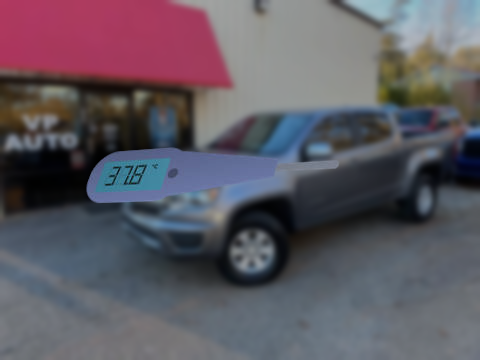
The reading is 37.8°C
